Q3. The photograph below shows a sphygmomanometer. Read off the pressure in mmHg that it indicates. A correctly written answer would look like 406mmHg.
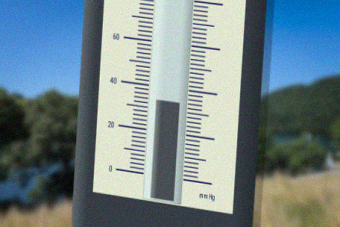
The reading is 34mmHg
